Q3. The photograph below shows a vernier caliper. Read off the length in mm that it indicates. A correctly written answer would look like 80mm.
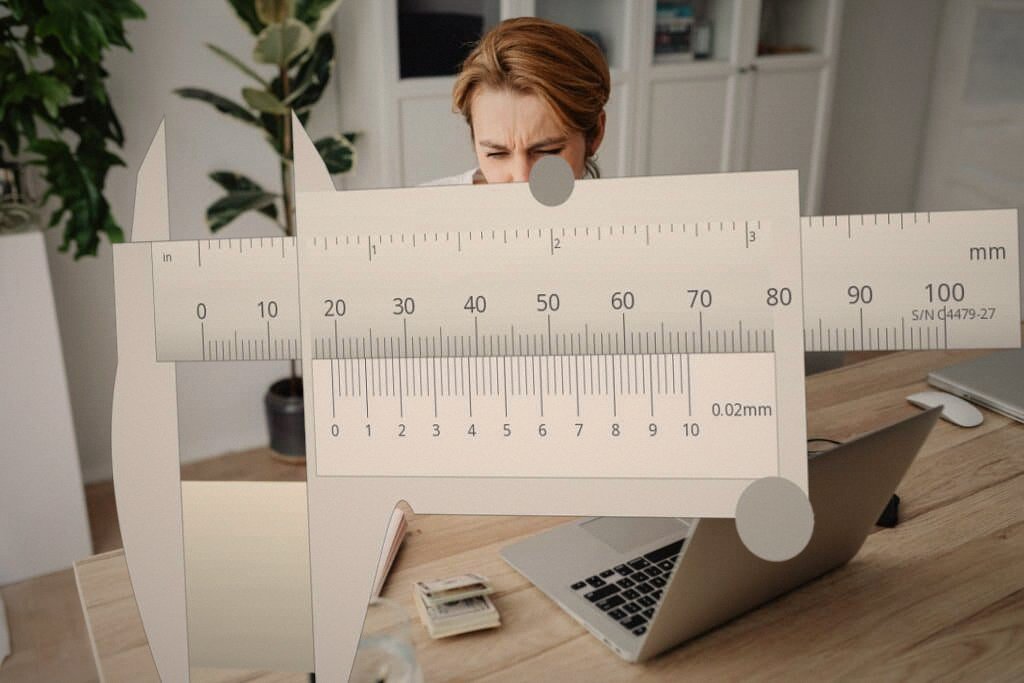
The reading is 19.2mm
